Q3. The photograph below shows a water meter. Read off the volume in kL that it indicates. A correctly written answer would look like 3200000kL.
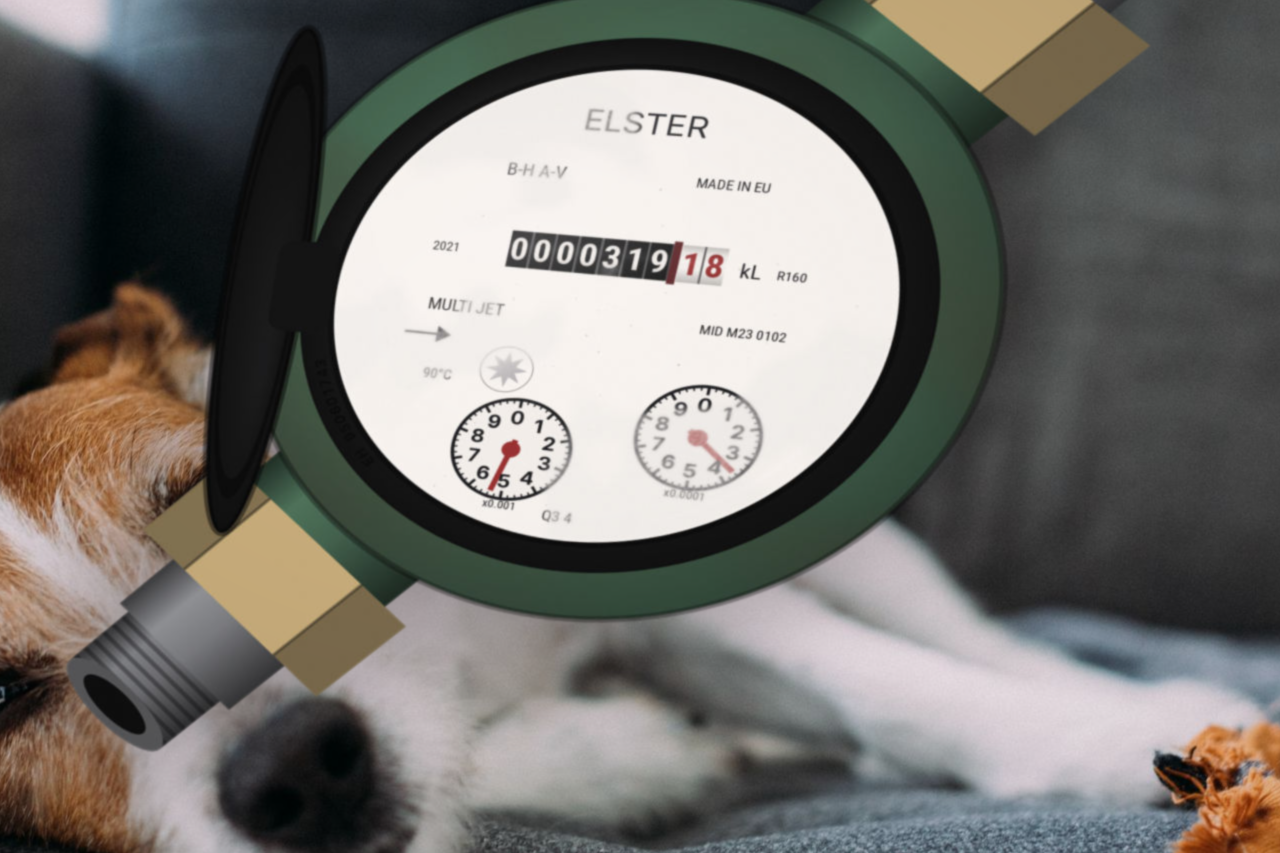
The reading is 319.1853kL
